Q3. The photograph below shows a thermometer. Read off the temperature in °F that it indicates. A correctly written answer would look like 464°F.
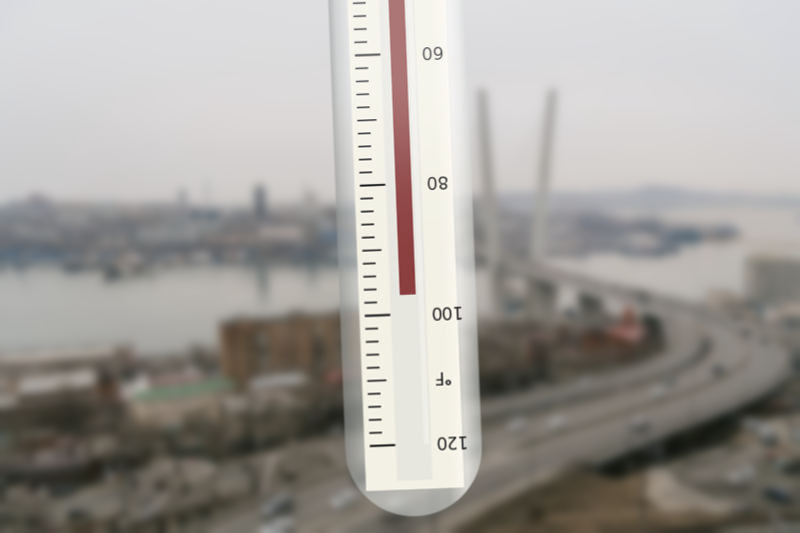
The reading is 97°F
